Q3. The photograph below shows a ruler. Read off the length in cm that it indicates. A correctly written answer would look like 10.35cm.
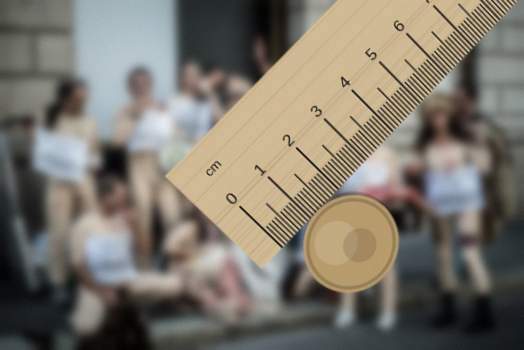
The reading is 2.5cm
